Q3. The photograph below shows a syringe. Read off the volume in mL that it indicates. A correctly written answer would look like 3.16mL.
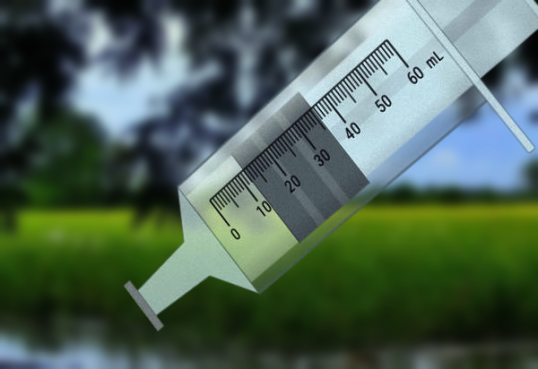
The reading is 12mL
